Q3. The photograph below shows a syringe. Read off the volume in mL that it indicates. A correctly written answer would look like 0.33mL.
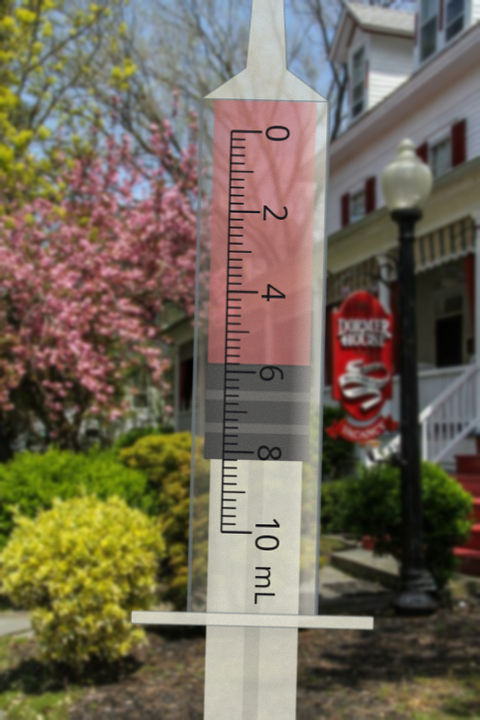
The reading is 5.8mL
